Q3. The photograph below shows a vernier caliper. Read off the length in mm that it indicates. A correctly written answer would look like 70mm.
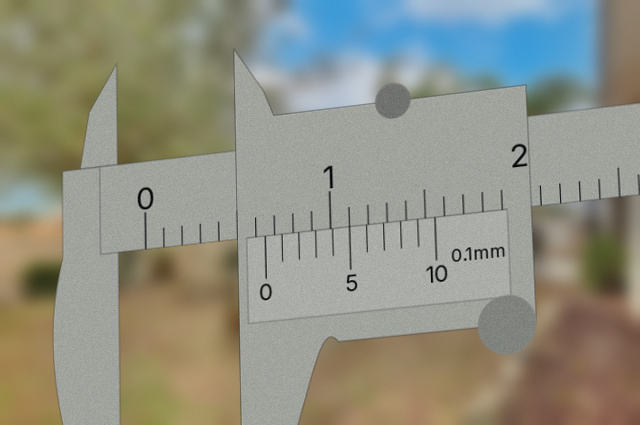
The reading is 6.5mm
